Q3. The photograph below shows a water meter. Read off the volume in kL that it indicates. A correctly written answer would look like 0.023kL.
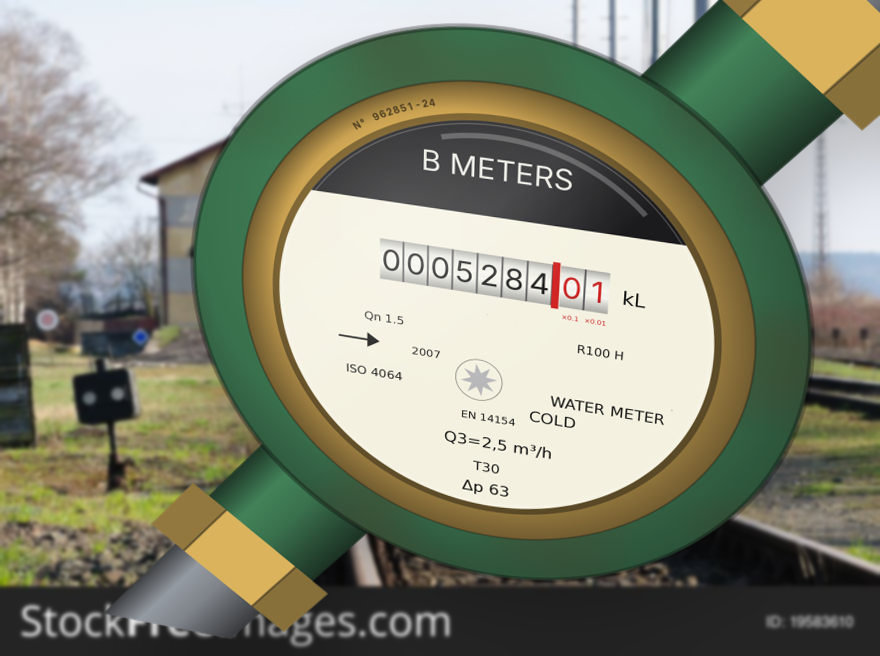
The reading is 5284.01kL
